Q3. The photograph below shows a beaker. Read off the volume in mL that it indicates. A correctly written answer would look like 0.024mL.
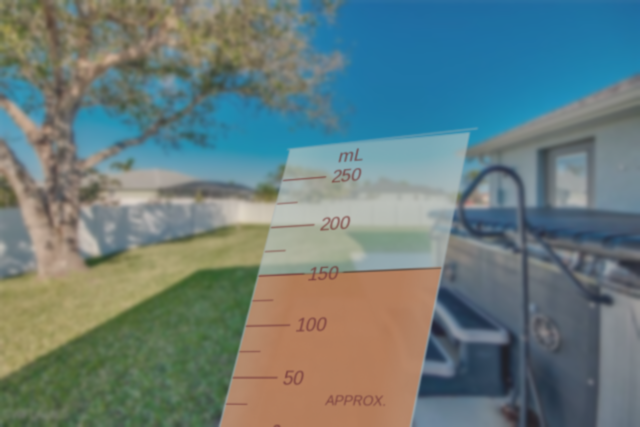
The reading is 150mL
